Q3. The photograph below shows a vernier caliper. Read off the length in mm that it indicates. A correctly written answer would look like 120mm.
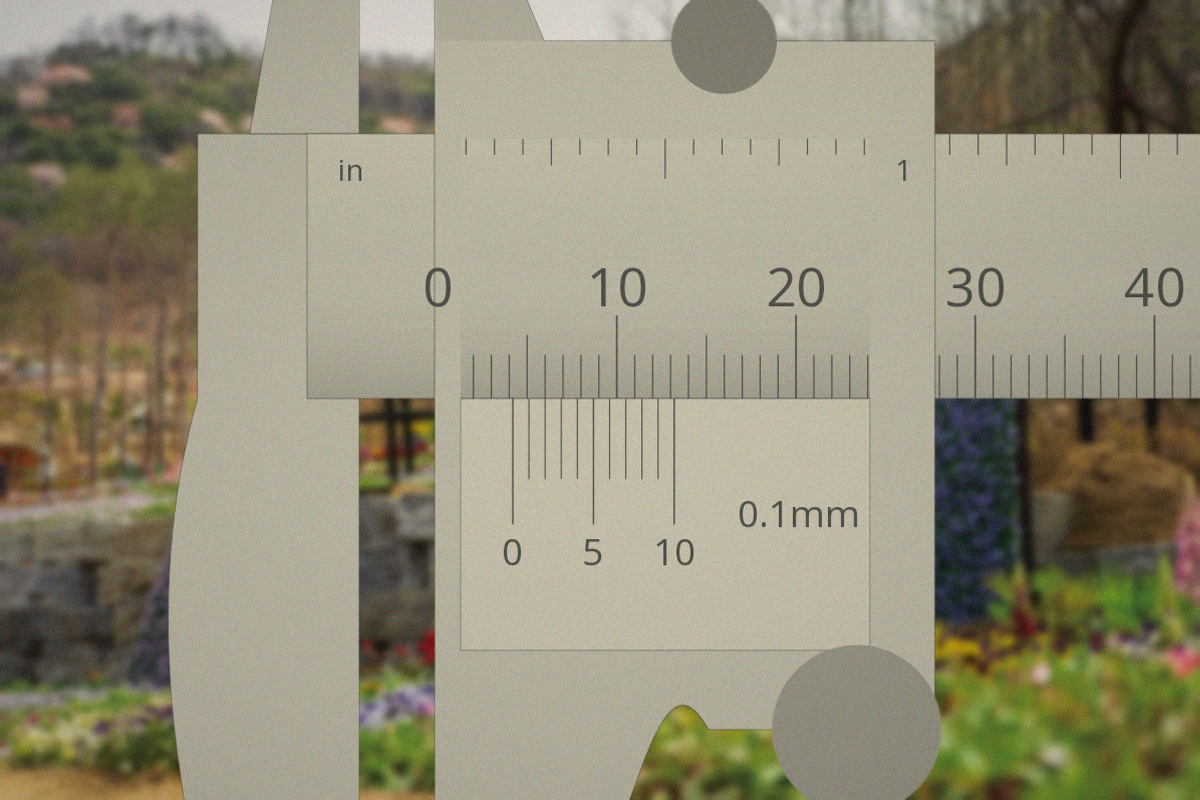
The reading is 4.2mm
